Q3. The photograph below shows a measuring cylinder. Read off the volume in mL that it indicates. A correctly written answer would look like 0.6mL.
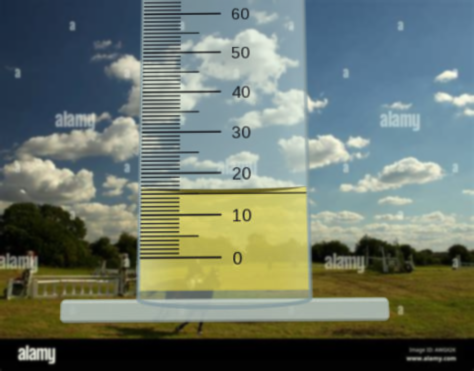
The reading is 15mL
